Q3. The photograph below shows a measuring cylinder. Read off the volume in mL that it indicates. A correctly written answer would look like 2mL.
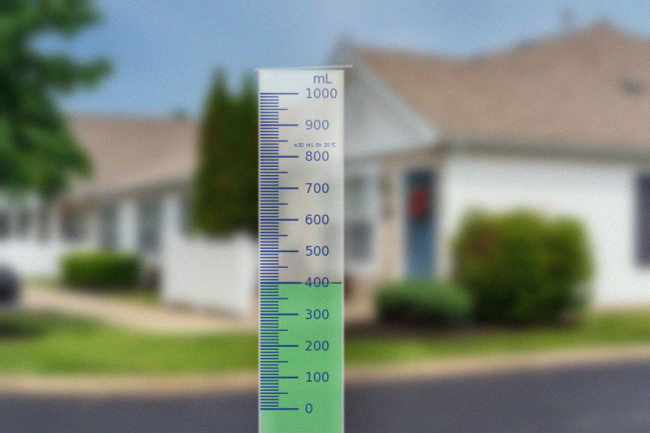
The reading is 400mL
